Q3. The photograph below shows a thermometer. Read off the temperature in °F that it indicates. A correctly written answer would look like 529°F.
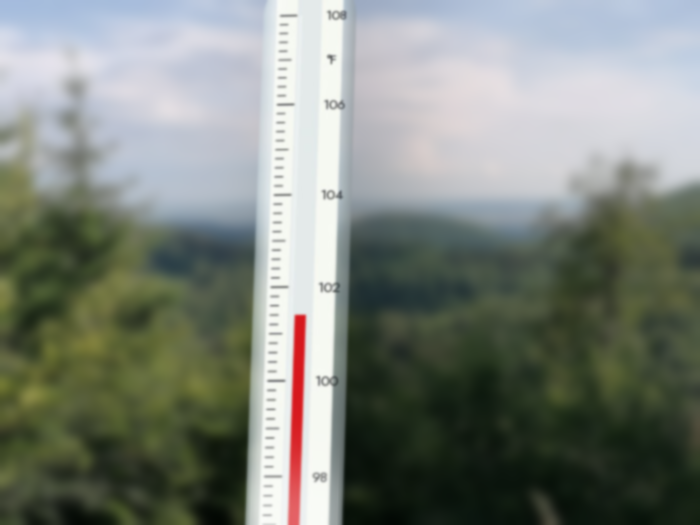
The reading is 101.4°F
